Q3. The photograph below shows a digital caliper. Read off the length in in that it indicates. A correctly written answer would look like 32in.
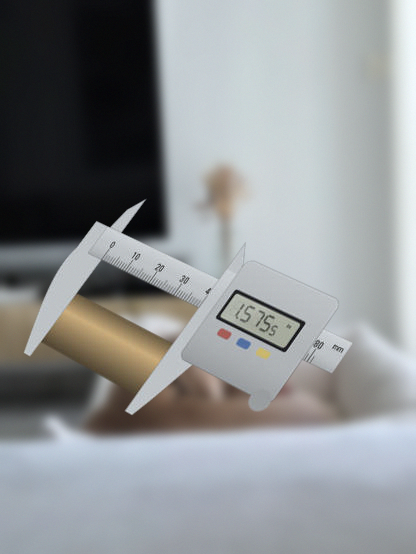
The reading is 1.5755in
